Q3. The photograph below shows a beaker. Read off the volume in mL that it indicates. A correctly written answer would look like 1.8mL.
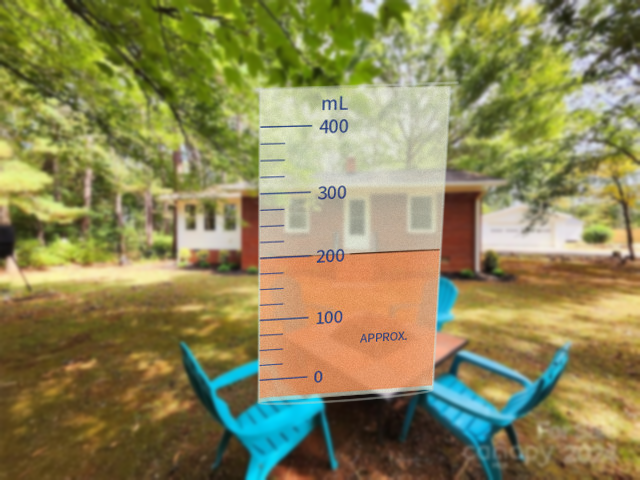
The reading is 200mL
